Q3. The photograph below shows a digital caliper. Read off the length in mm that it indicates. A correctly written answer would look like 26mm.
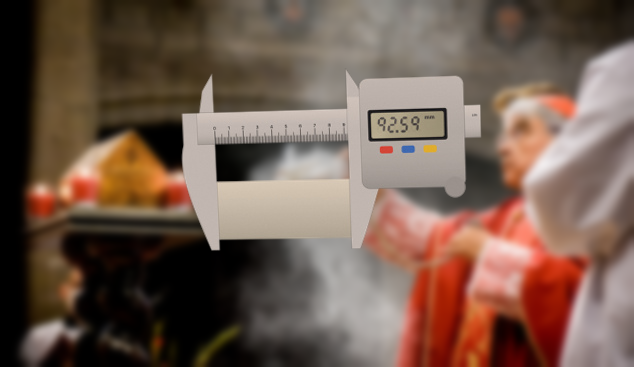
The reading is 92.59mm
